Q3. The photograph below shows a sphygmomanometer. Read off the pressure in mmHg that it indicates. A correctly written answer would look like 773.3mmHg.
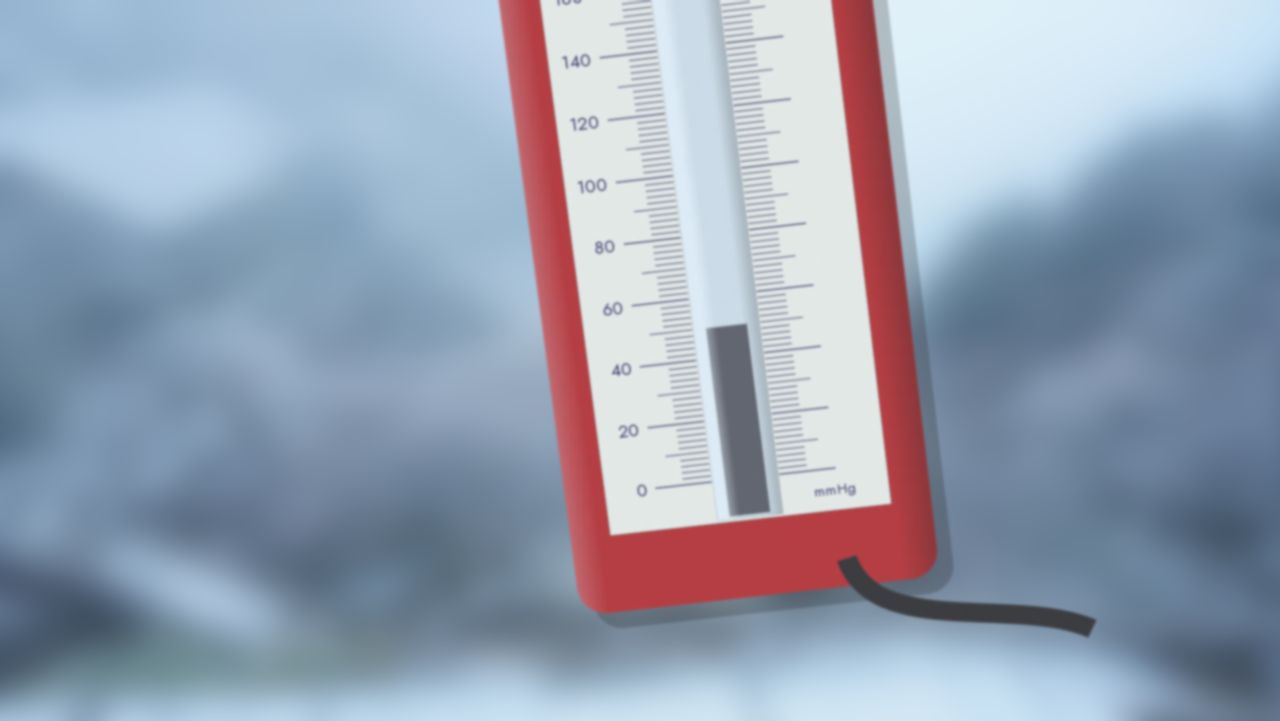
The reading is 50mmHg
